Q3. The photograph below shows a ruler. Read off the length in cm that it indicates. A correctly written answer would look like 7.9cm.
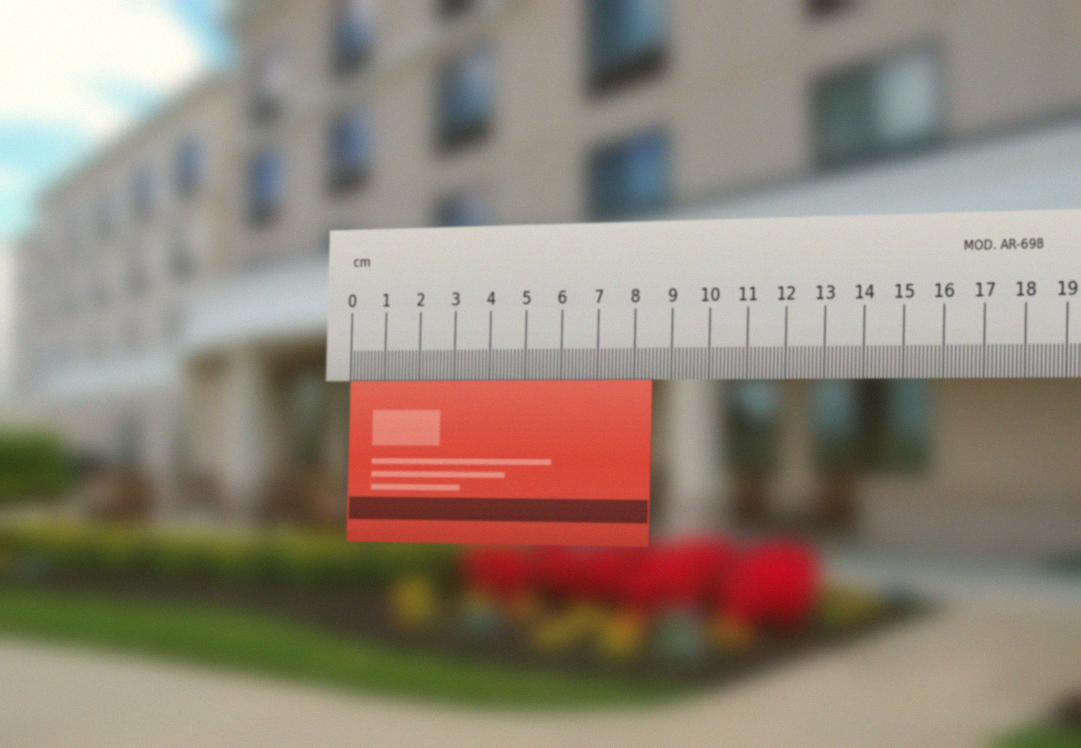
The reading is 8.5cm
